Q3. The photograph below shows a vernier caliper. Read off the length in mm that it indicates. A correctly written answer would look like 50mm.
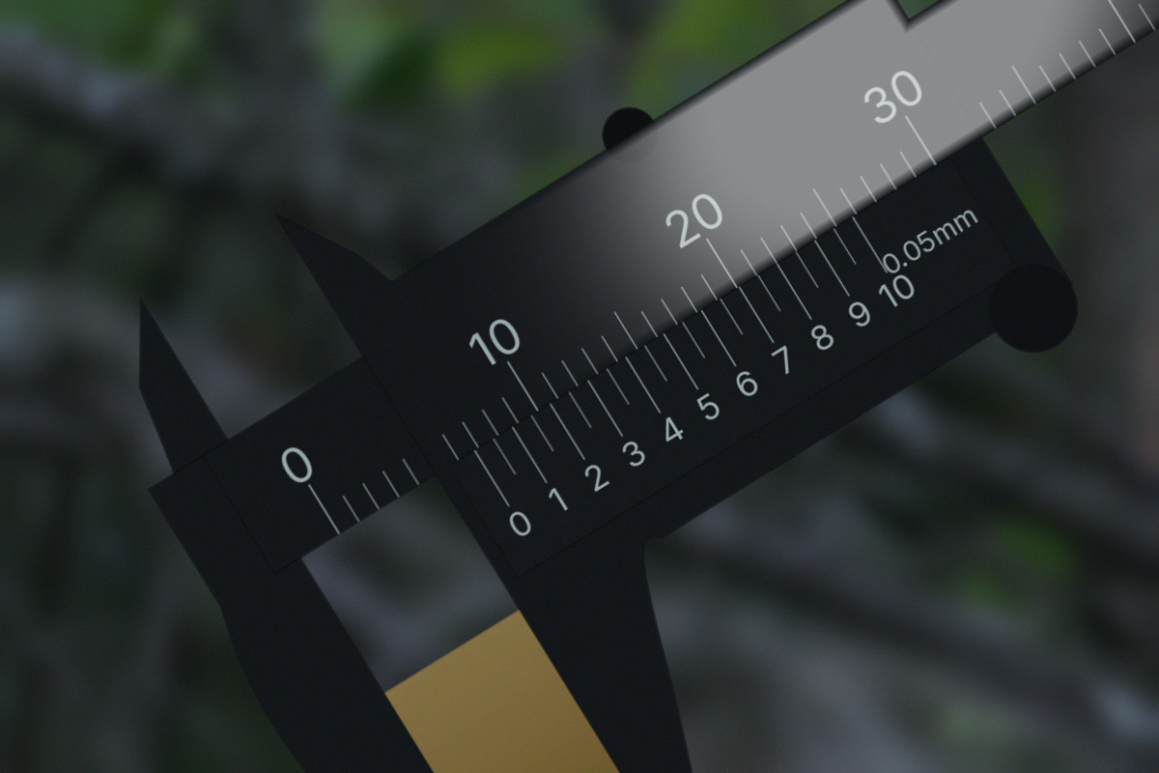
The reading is 6.8mm
